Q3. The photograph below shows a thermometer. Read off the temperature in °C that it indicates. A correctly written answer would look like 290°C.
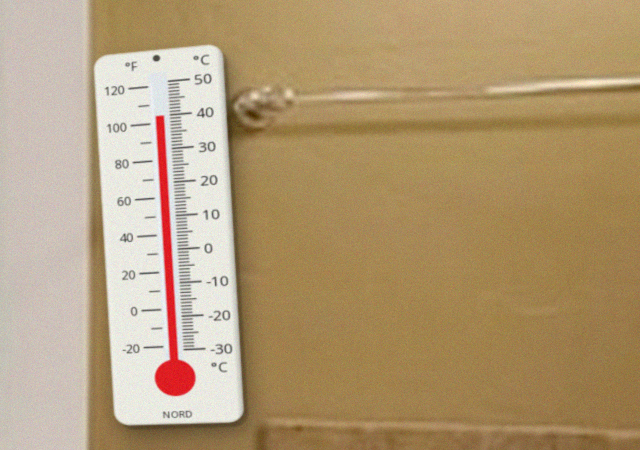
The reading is 40°C
